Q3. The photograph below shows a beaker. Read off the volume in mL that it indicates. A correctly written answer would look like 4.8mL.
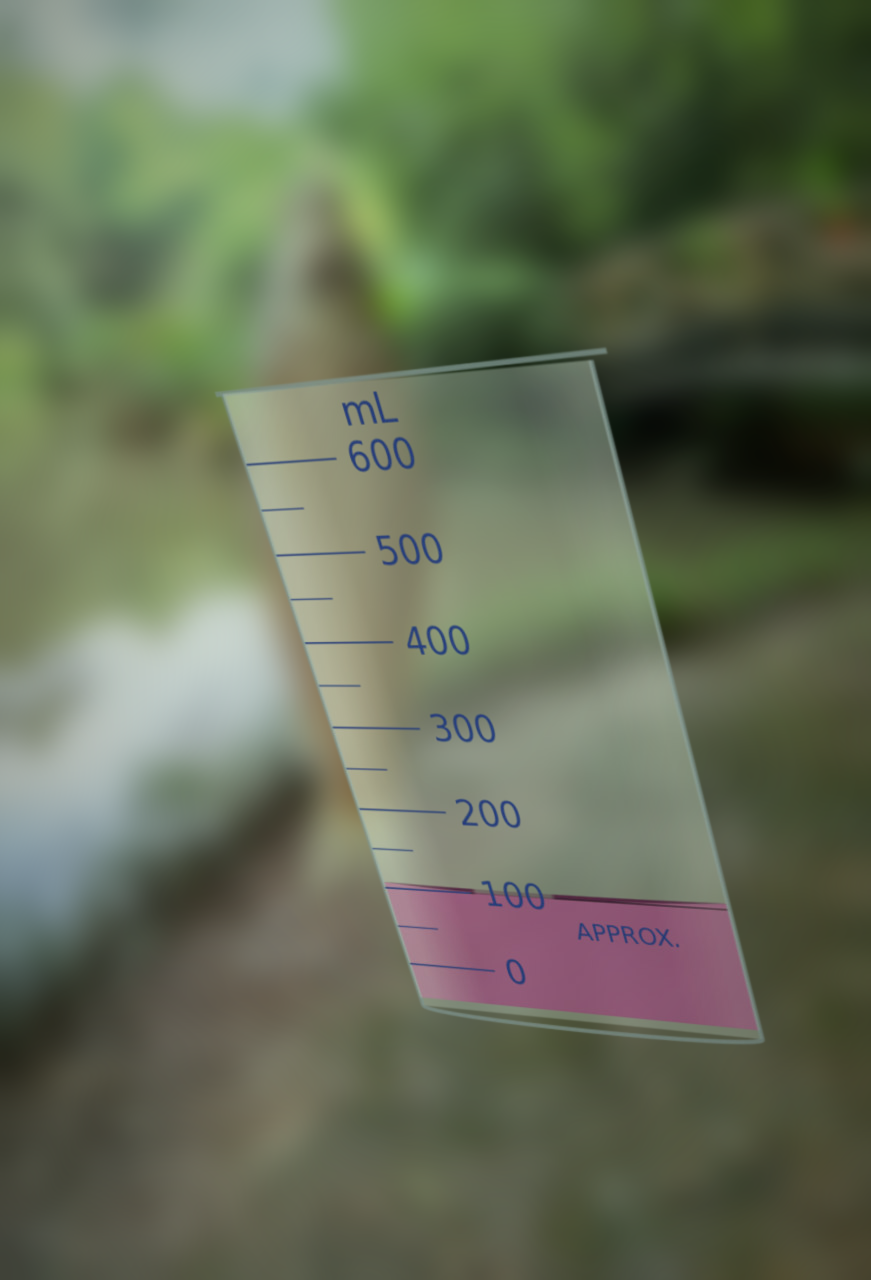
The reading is 100mL
